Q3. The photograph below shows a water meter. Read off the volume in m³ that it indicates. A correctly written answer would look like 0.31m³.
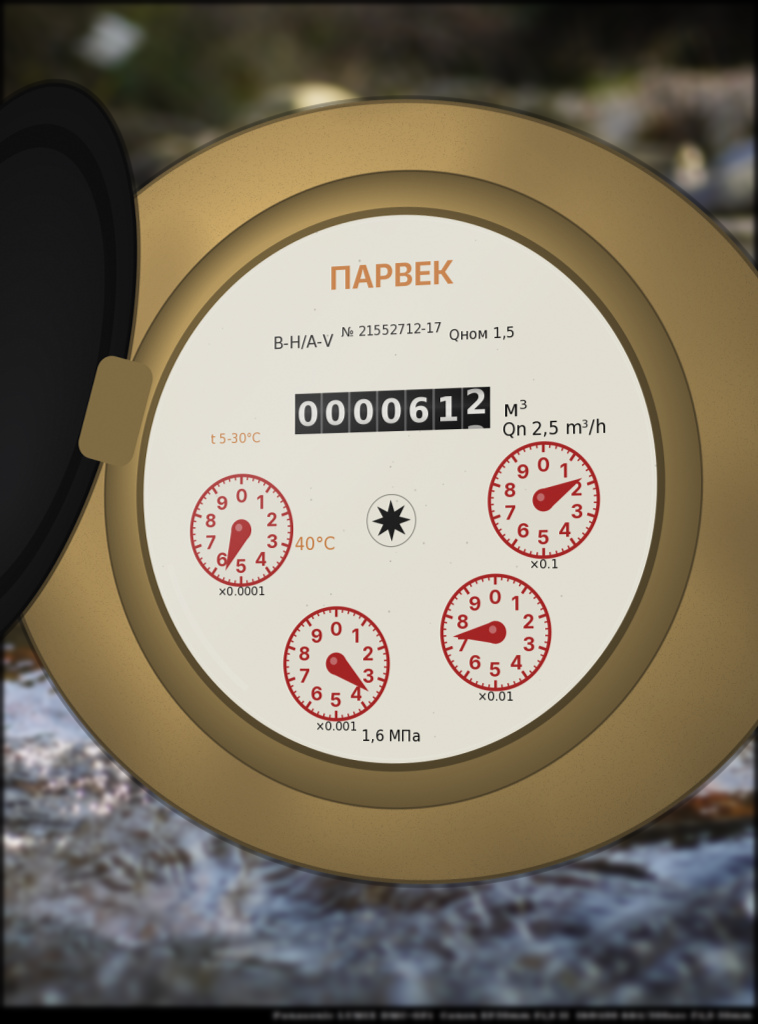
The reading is 612.1735m³
